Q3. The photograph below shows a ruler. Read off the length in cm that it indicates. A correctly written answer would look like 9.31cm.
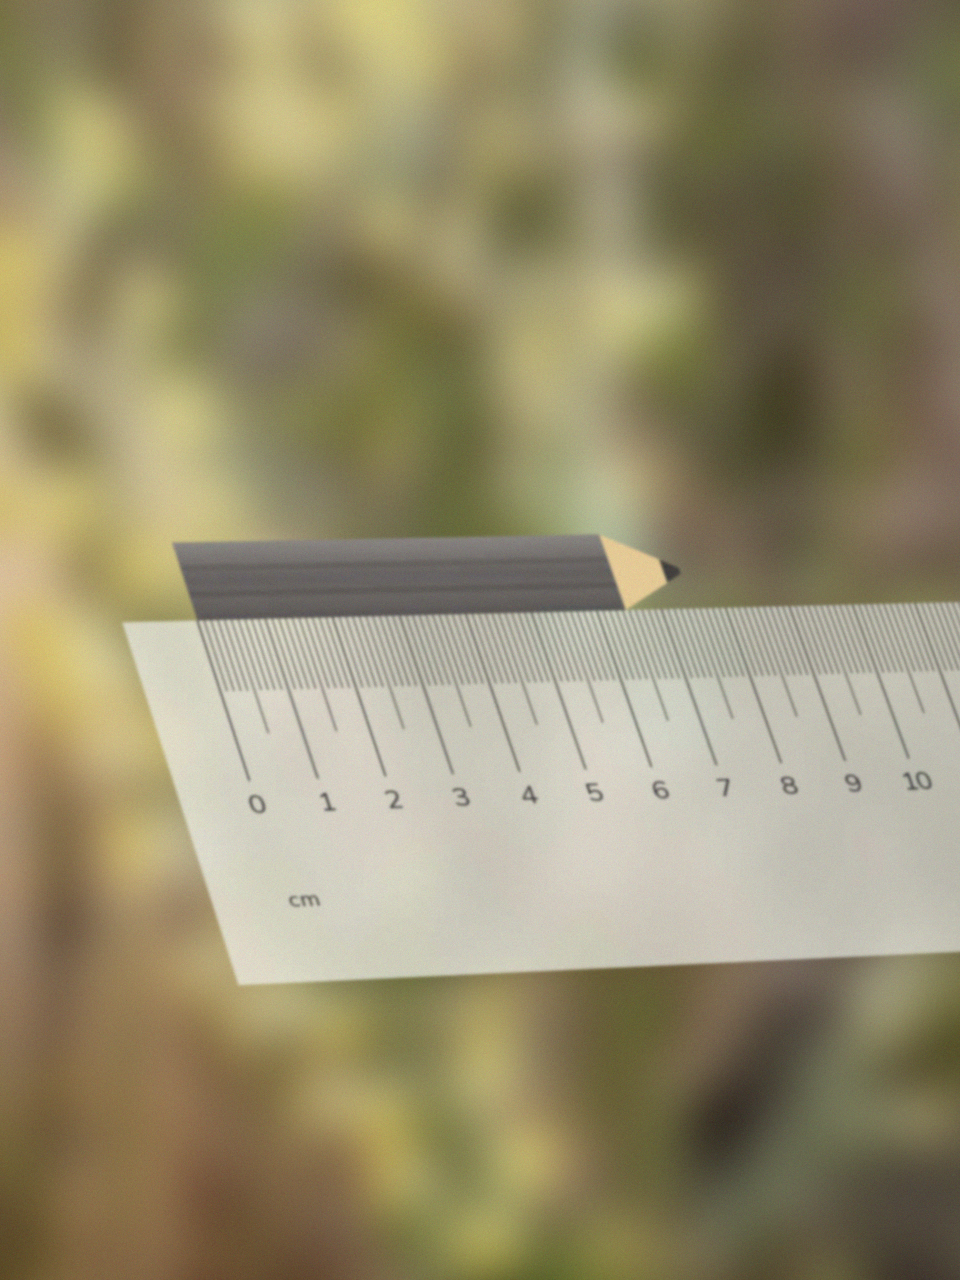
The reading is 7.5cm
